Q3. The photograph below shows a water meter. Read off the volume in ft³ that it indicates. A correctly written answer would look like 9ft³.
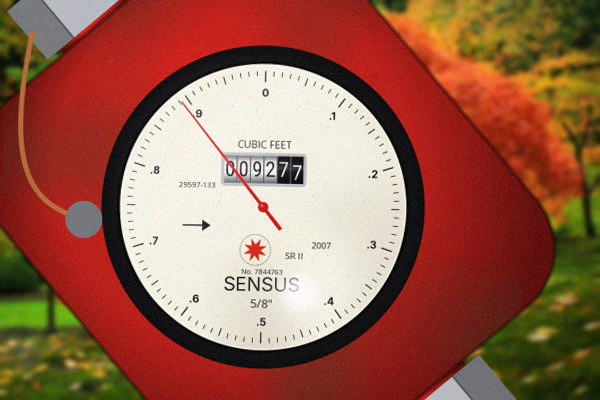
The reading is 9276.89ft³
